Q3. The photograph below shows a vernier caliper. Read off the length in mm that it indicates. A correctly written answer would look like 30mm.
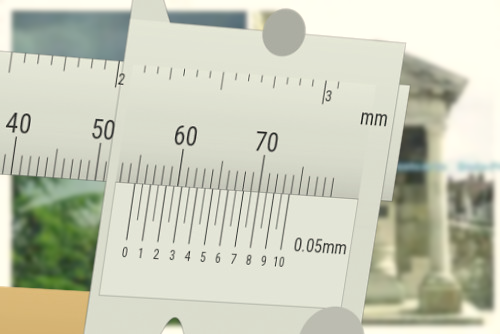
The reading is 54.8mm
